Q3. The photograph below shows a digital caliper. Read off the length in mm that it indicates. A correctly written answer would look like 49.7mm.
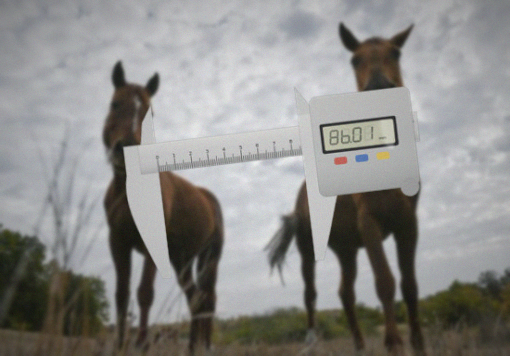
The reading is 86.01mm
